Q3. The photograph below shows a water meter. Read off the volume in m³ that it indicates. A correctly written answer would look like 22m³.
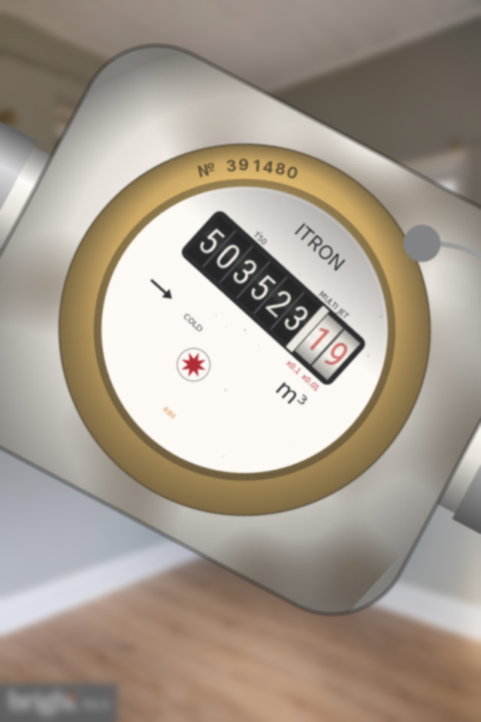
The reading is 503523.19m³
